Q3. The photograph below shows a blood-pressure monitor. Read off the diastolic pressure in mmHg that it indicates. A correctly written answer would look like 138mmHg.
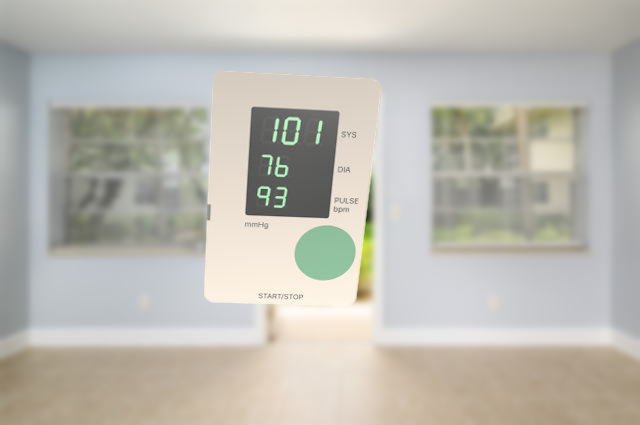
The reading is 76mmHg
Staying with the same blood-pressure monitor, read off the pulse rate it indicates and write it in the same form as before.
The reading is 93bpm
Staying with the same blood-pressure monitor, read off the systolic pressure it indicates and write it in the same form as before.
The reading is 101mmHg
